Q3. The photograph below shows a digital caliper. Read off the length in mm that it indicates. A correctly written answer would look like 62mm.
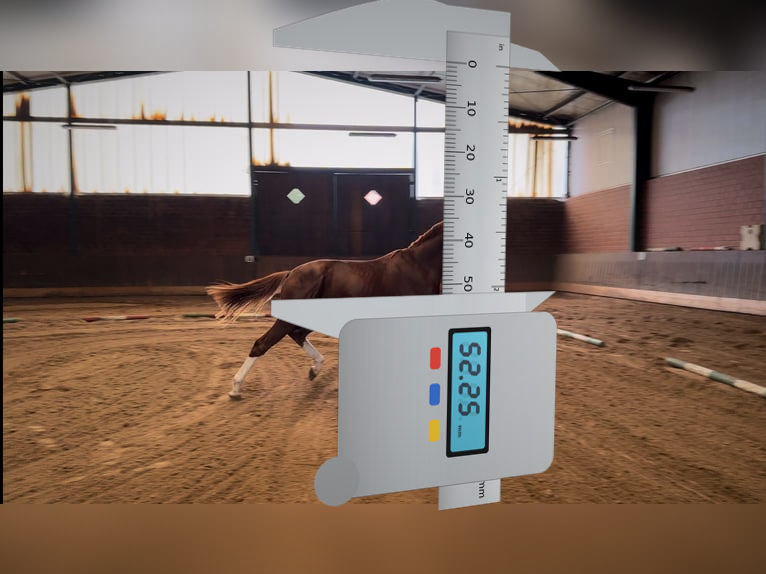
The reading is 52.25mm
